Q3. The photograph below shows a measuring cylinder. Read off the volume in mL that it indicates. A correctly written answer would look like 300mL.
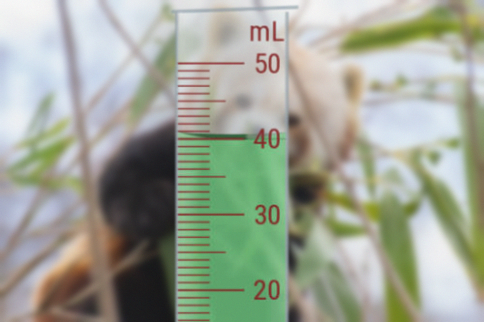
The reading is 40mL
